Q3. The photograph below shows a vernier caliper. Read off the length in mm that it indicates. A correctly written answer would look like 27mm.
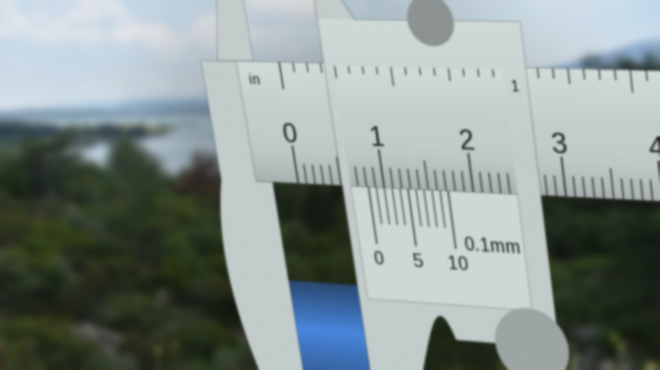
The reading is 8.2mm
